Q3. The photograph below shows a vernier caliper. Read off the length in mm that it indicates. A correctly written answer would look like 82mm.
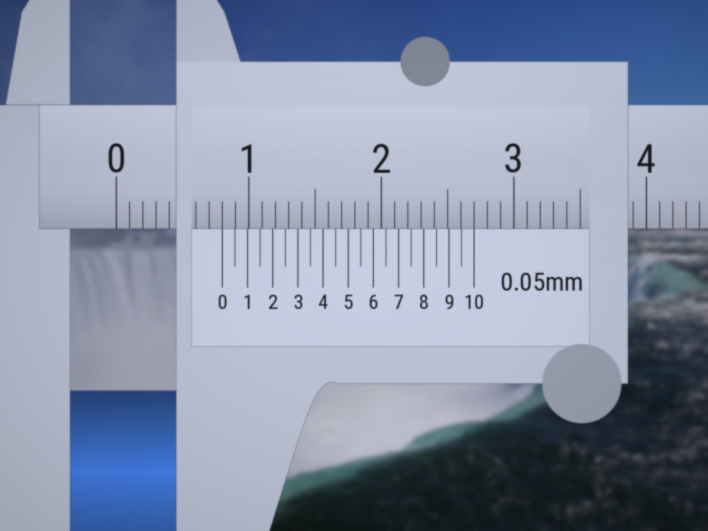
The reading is 8.0mm
